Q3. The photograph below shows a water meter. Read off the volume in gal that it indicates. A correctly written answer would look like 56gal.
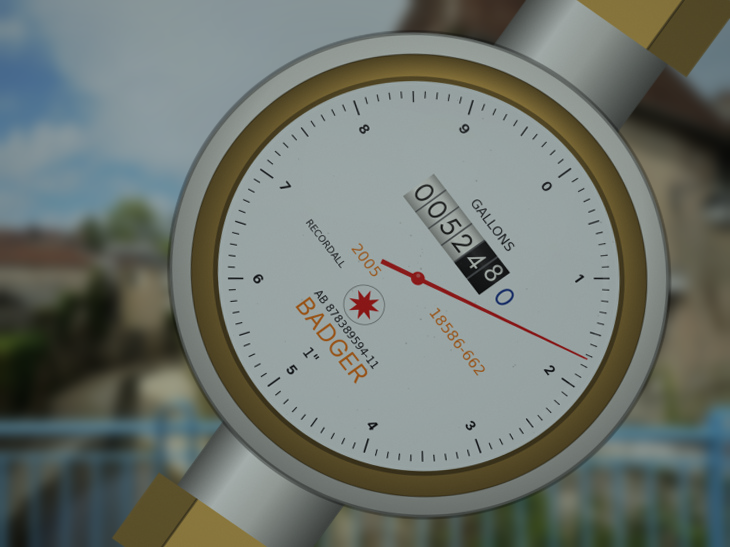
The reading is 52481.7gal
